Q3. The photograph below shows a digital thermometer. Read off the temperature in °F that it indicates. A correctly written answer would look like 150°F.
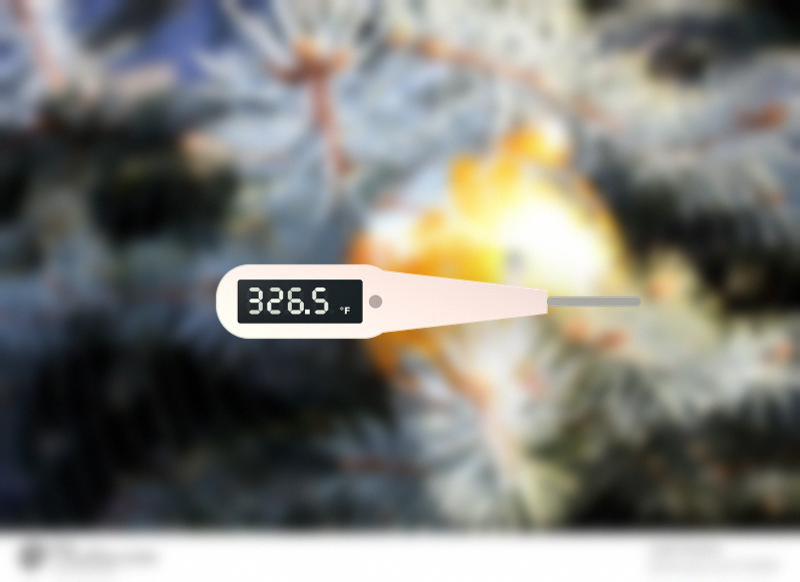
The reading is 326.5°F
